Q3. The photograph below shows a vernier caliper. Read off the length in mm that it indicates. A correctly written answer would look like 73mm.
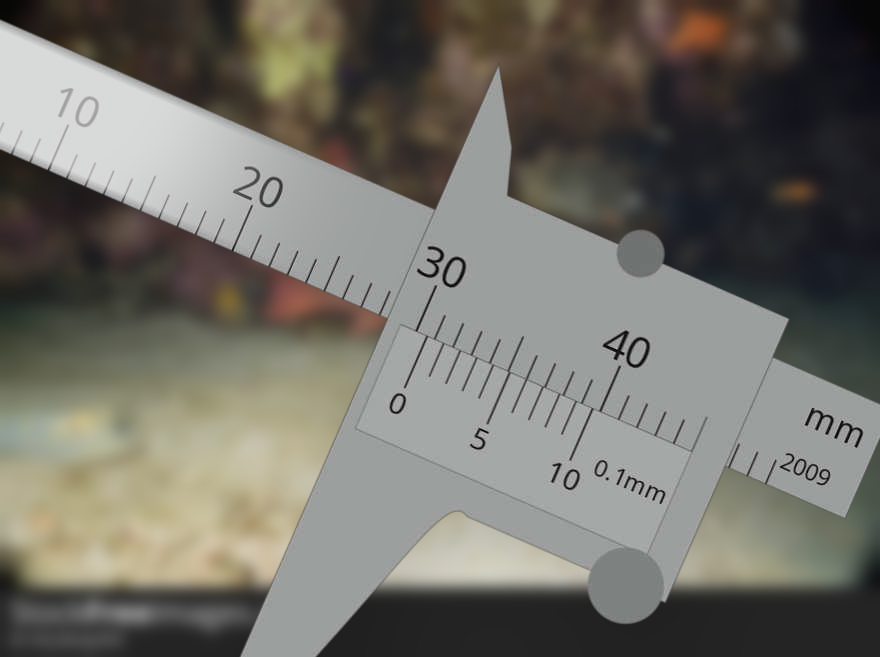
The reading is 30.6mm
